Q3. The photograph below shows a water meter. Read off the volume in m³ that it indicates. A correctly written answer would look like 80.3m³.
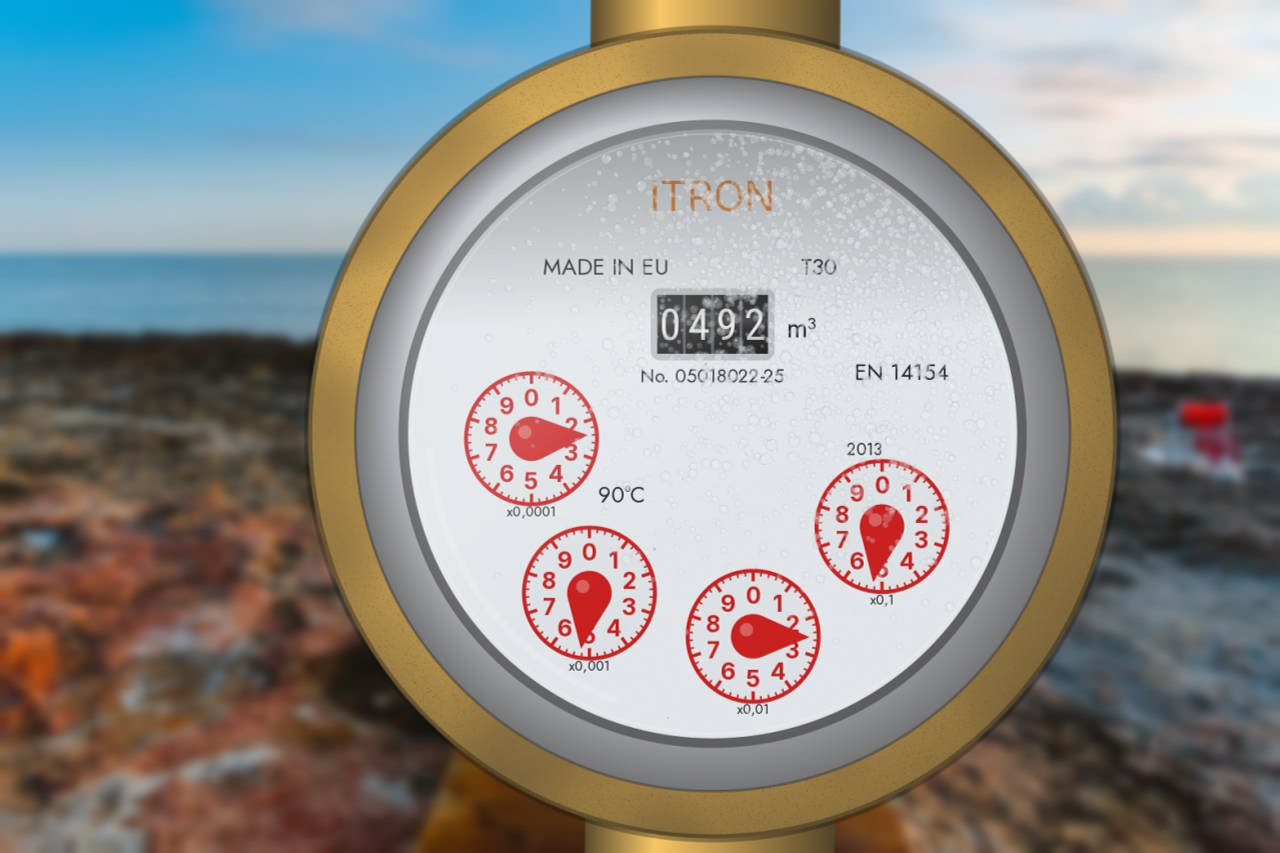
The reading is 492.5252m³
